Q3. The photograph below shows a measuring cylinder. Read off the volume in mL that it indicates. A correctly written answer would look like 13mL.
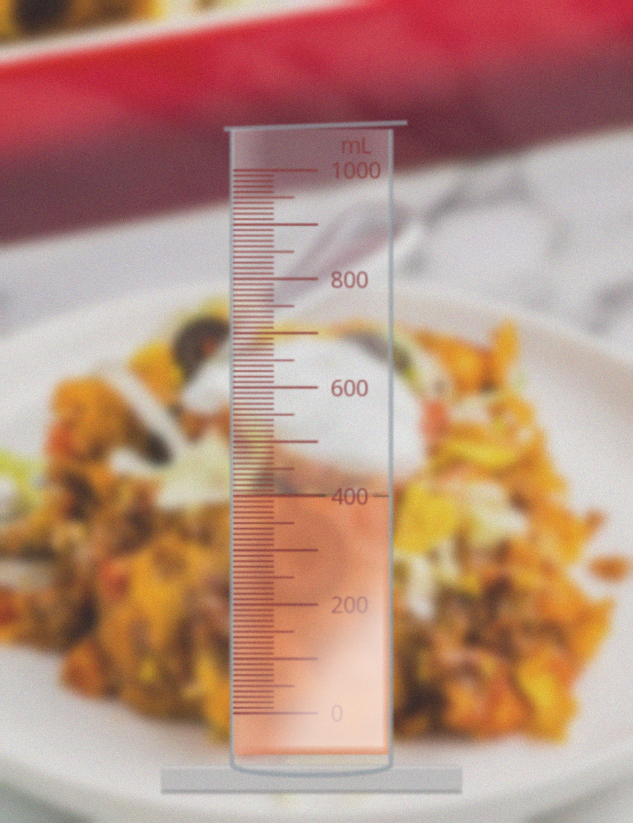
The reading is 400mL
